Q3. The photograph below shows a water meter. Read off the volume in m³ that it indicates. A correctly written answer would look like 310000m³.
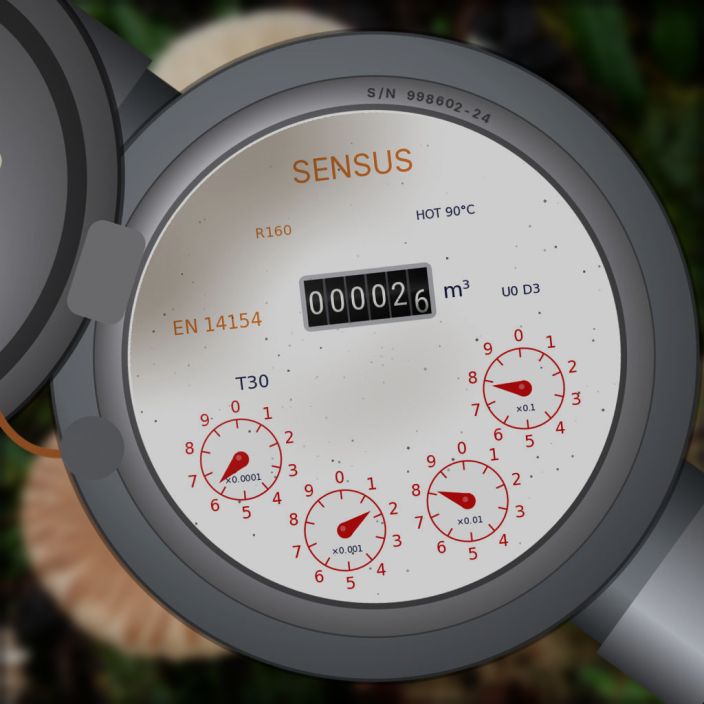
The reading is 25.7816m³
